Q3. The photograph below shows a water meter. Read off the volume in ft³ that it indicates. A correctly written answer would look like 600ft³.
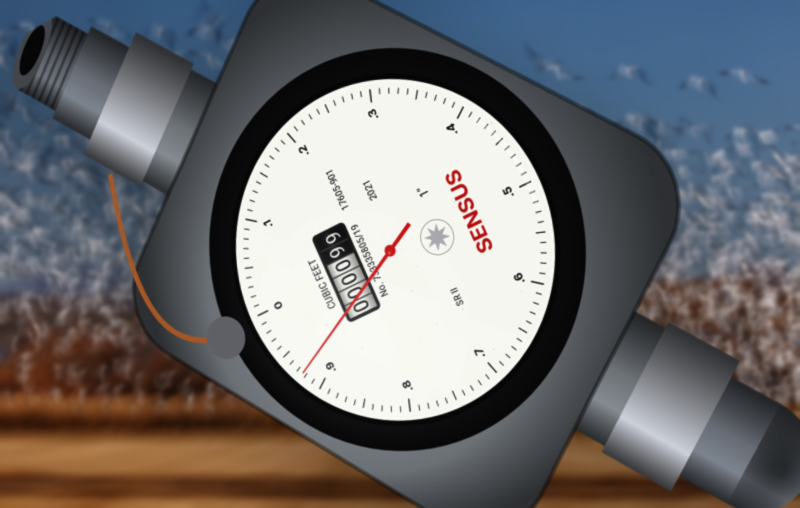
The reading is 98.92ft³
